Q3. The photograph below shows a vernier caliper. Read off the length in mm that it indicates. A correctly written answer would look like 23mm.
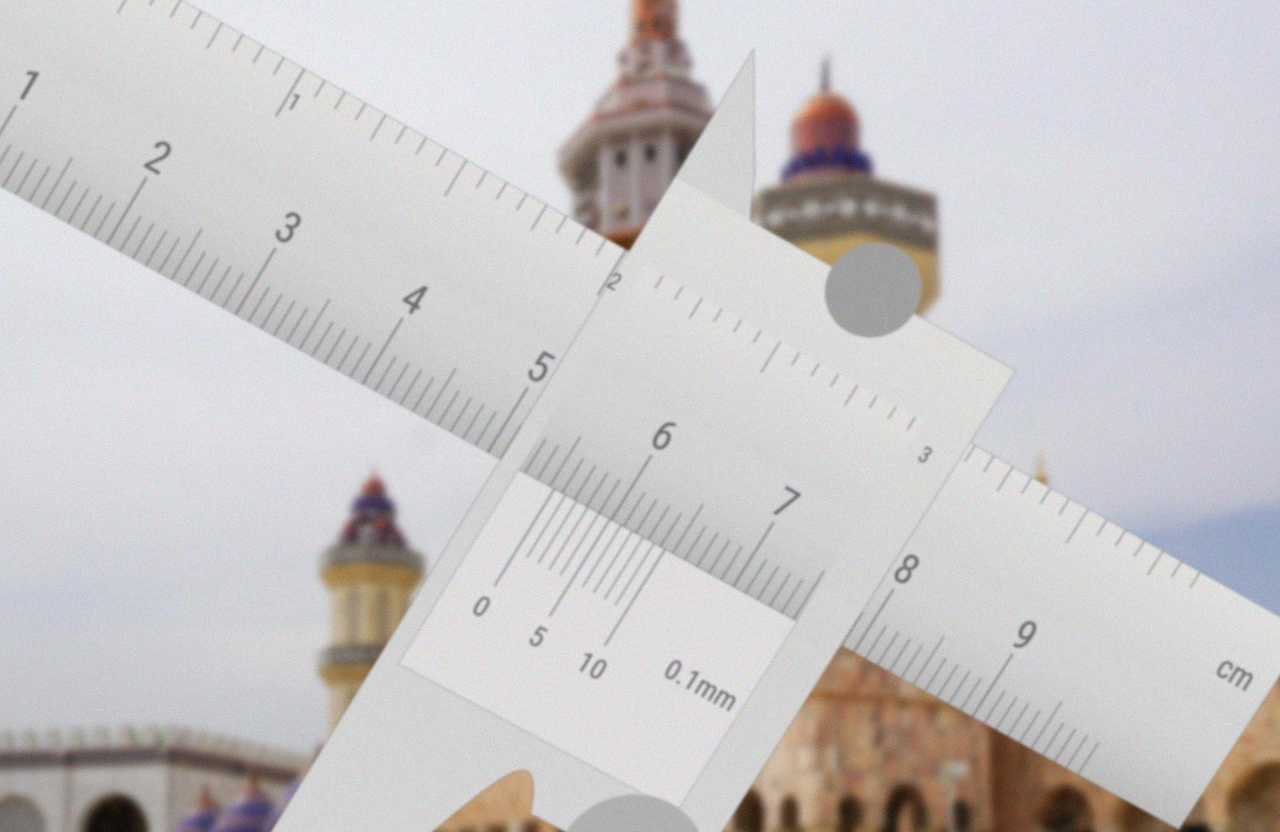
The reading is 55.4mm
